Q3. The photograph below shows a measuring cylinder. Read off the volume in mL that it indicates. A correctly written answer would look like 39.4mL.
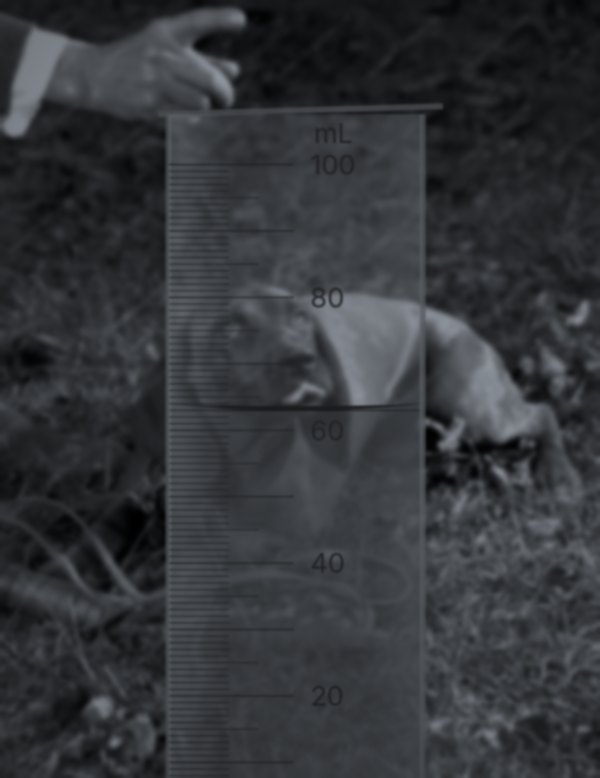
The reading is 63mL
